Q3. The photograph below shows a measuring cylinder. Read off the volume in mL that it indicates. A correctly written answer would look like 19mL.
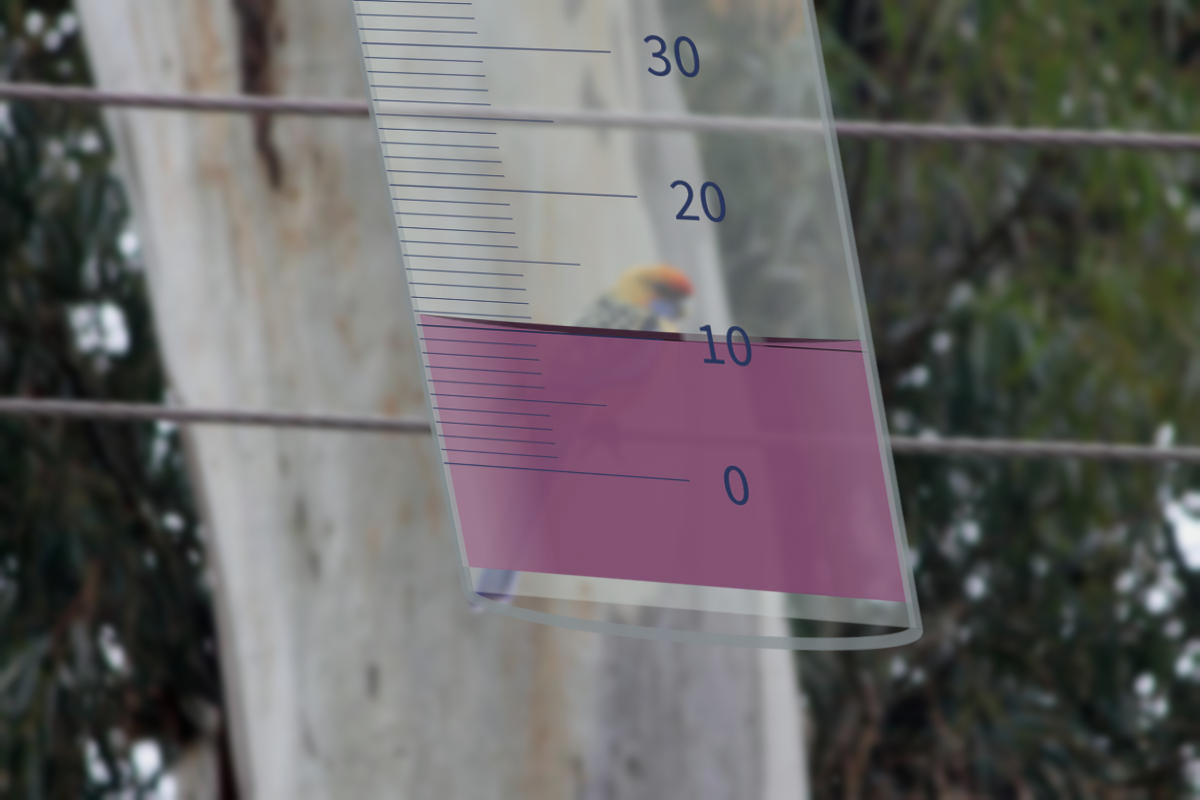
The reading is 10mL
